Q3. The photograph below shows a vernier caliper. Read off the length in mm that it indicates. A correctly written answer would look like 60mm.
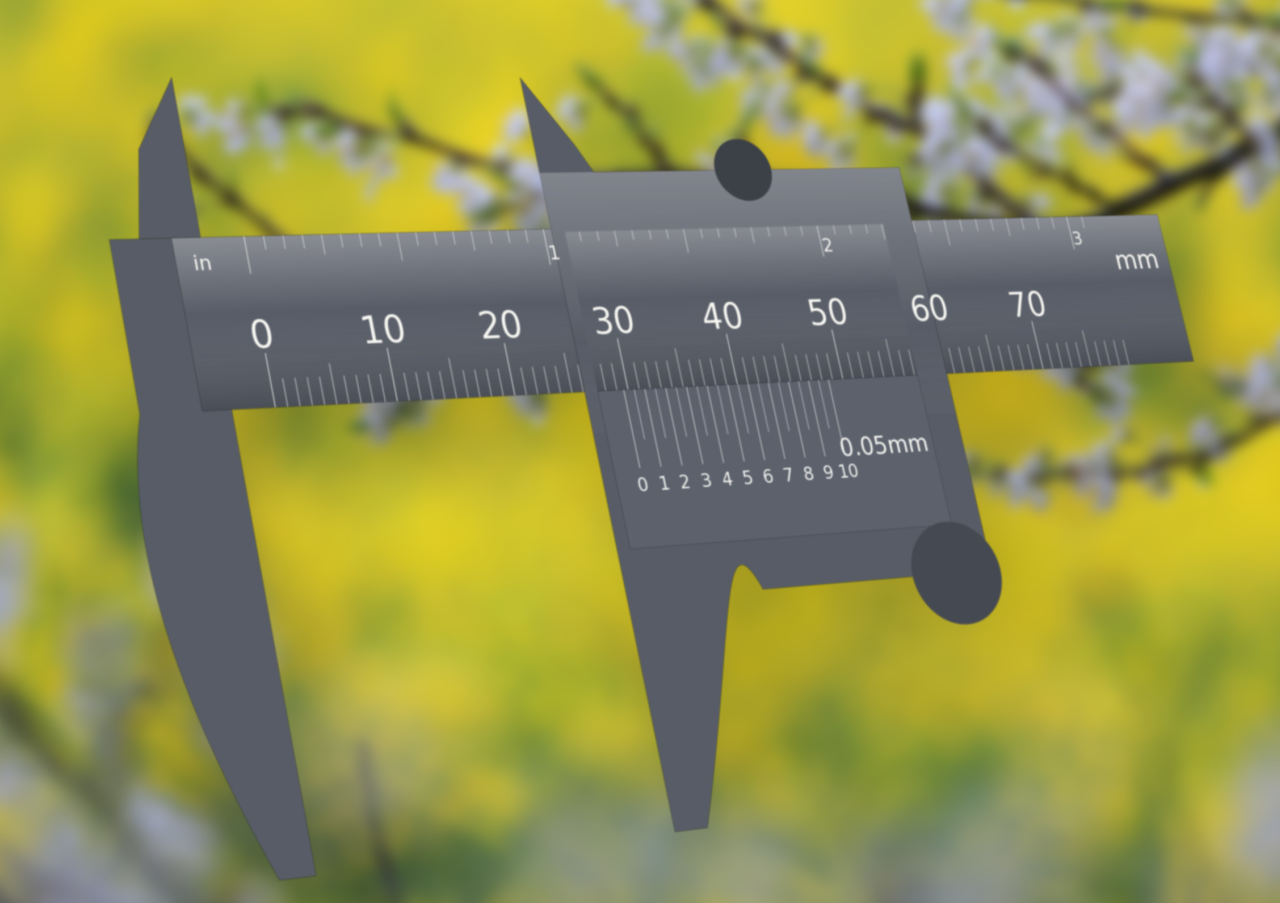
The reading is 29.6mm
